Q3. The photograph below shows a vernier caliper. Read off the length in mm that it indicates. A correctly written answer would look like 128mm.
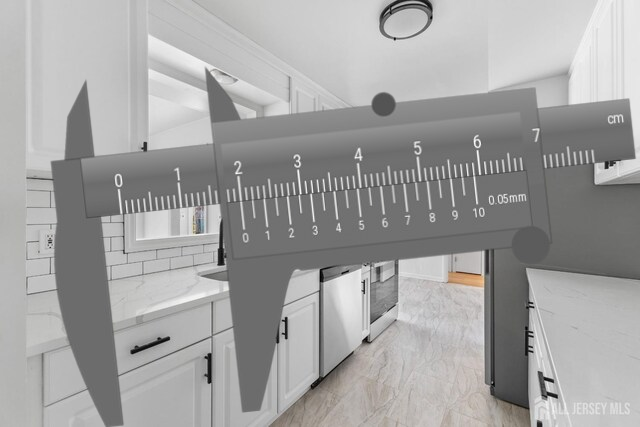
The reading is 20.0mm
